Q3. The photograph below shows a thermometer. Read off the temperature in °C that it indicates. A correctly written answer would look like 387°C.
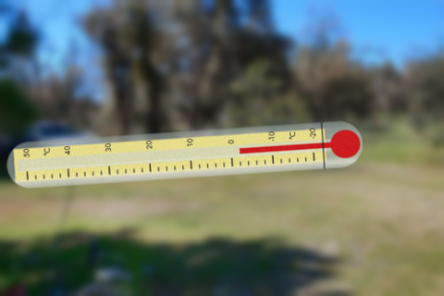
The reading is -2°C
